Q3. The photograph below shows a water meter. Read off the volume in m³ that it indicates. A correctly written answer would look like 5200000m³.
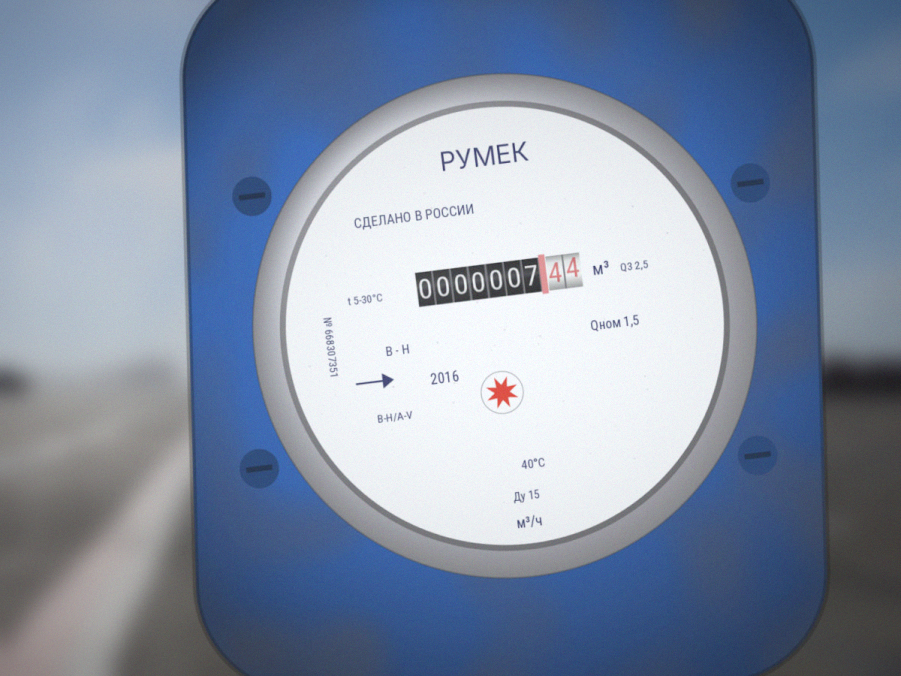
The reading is 7.44m³
